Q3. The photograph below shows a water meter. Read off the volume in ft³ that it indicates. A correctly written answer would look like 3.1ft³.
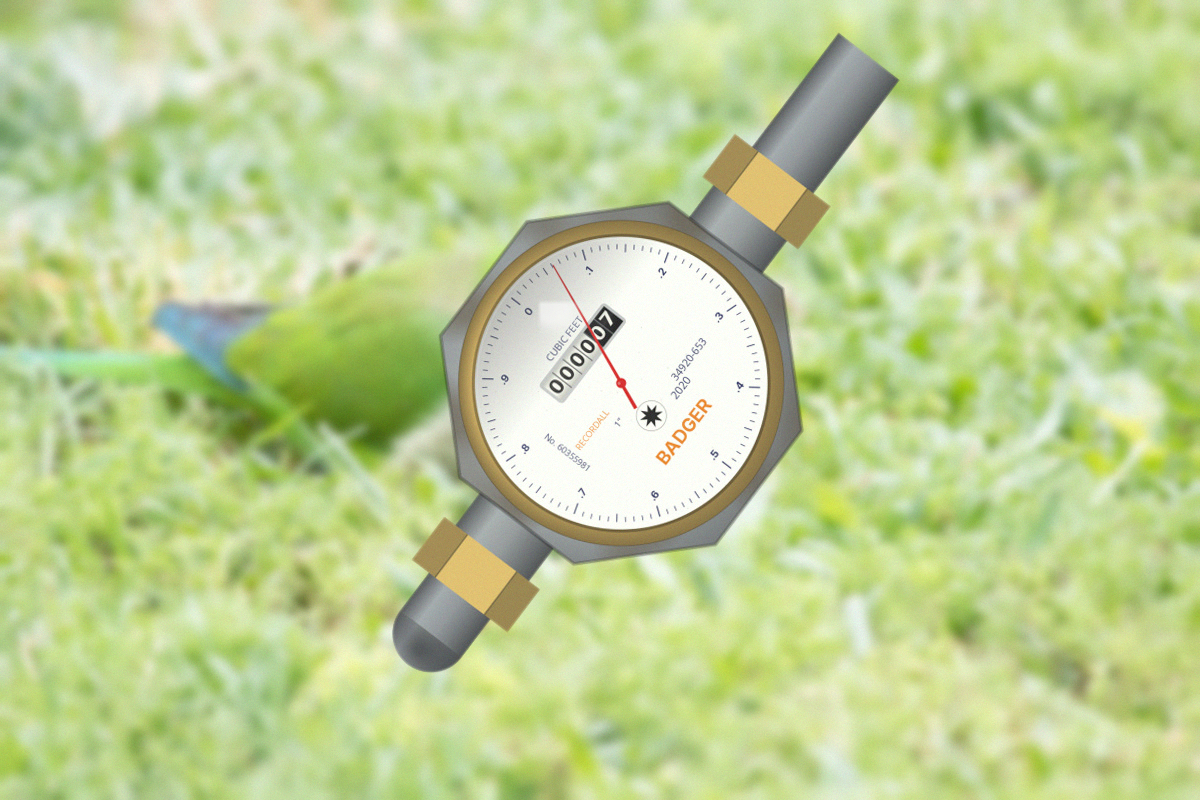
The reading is 7.06ft³
